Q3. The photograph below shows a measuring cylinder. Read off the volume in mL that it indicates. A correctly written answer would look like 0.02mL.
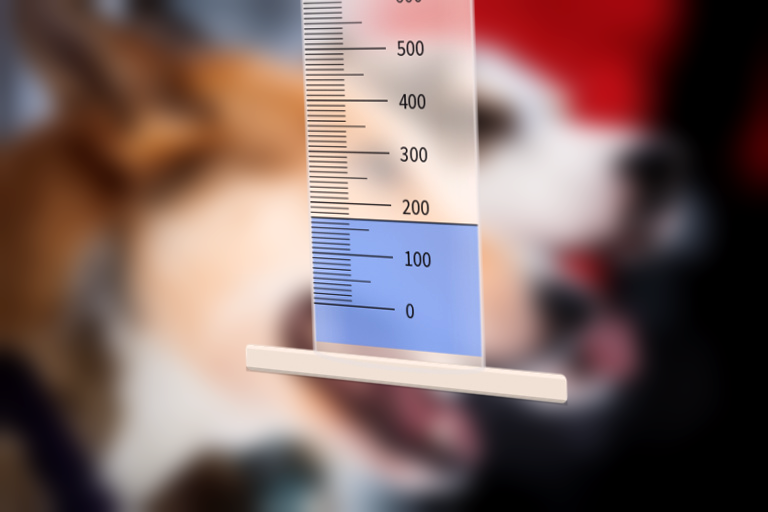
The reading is 170mL
